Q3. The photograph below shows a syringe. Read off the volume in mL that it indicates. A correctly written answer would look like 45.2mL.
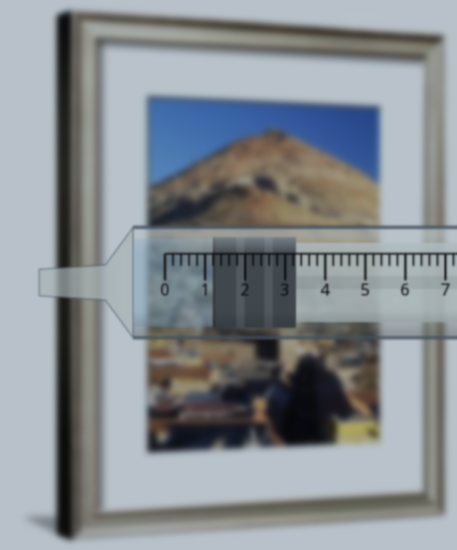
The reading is 1.2mL
